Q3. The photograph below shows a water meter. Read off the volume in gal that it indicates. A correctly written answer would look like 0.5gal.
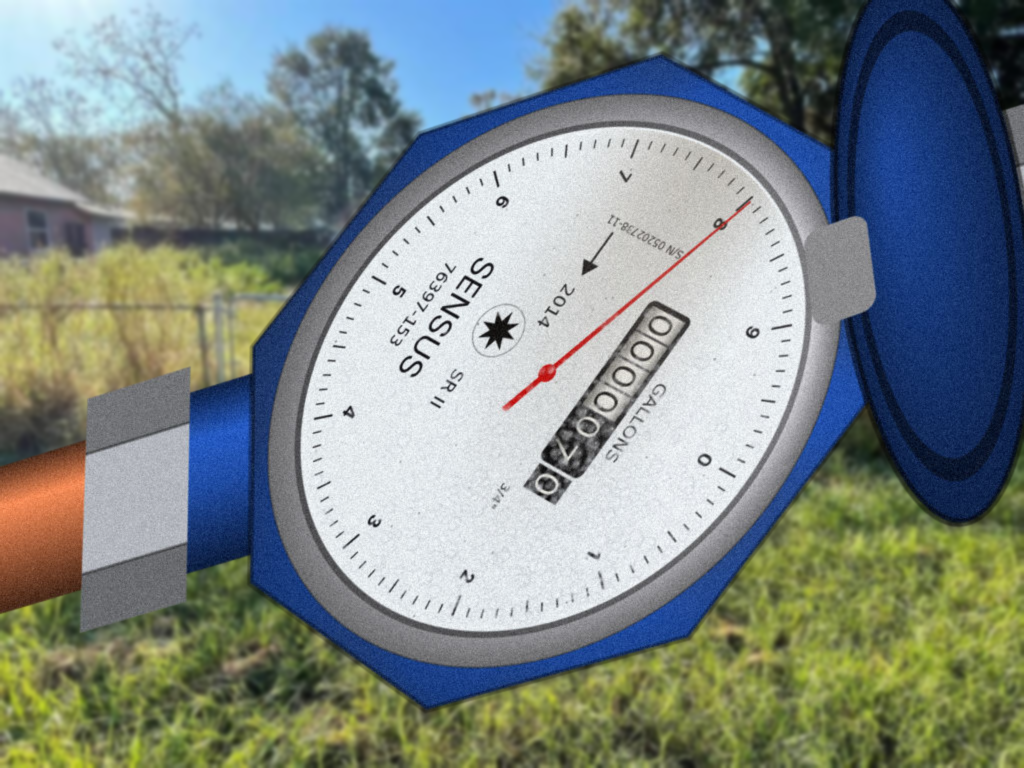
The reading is 68.0gal
